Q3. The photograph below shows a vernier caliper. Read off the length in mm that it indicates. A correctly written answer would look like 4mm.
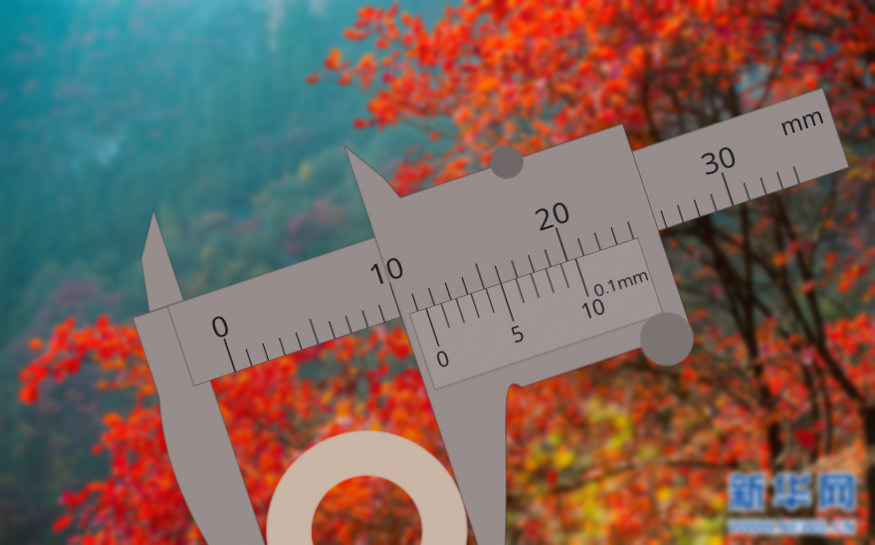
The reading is 11.5mm
